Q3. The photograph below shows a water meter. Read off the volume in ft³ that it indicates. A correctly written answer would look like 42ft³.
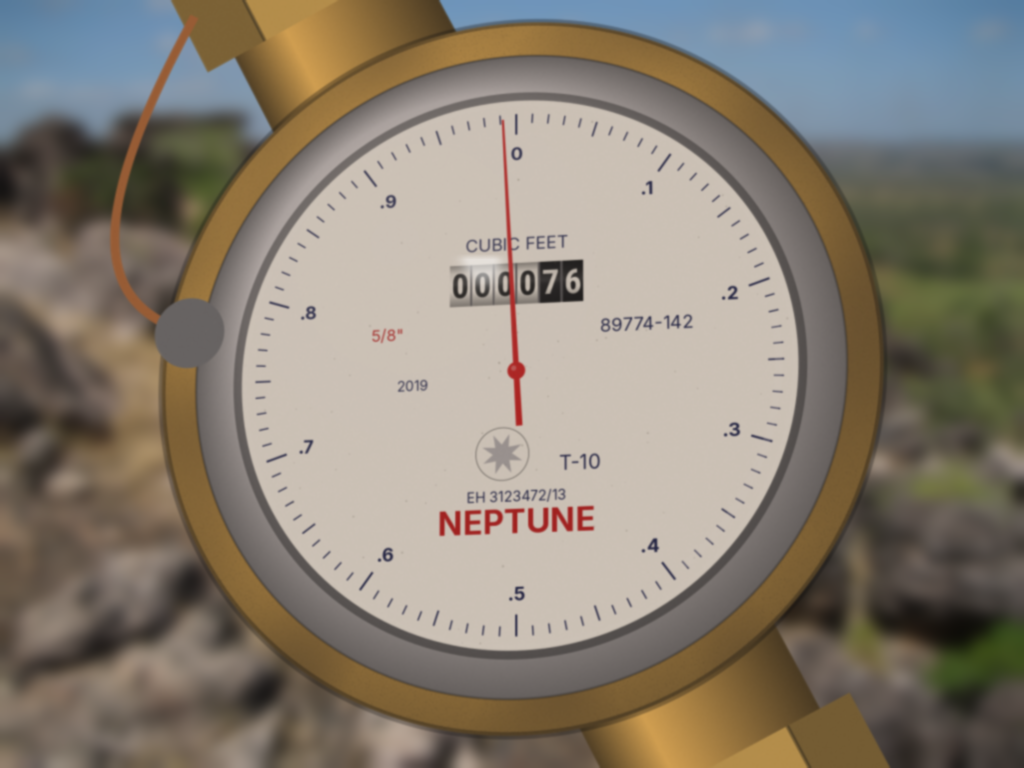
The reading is 75.99ft³
